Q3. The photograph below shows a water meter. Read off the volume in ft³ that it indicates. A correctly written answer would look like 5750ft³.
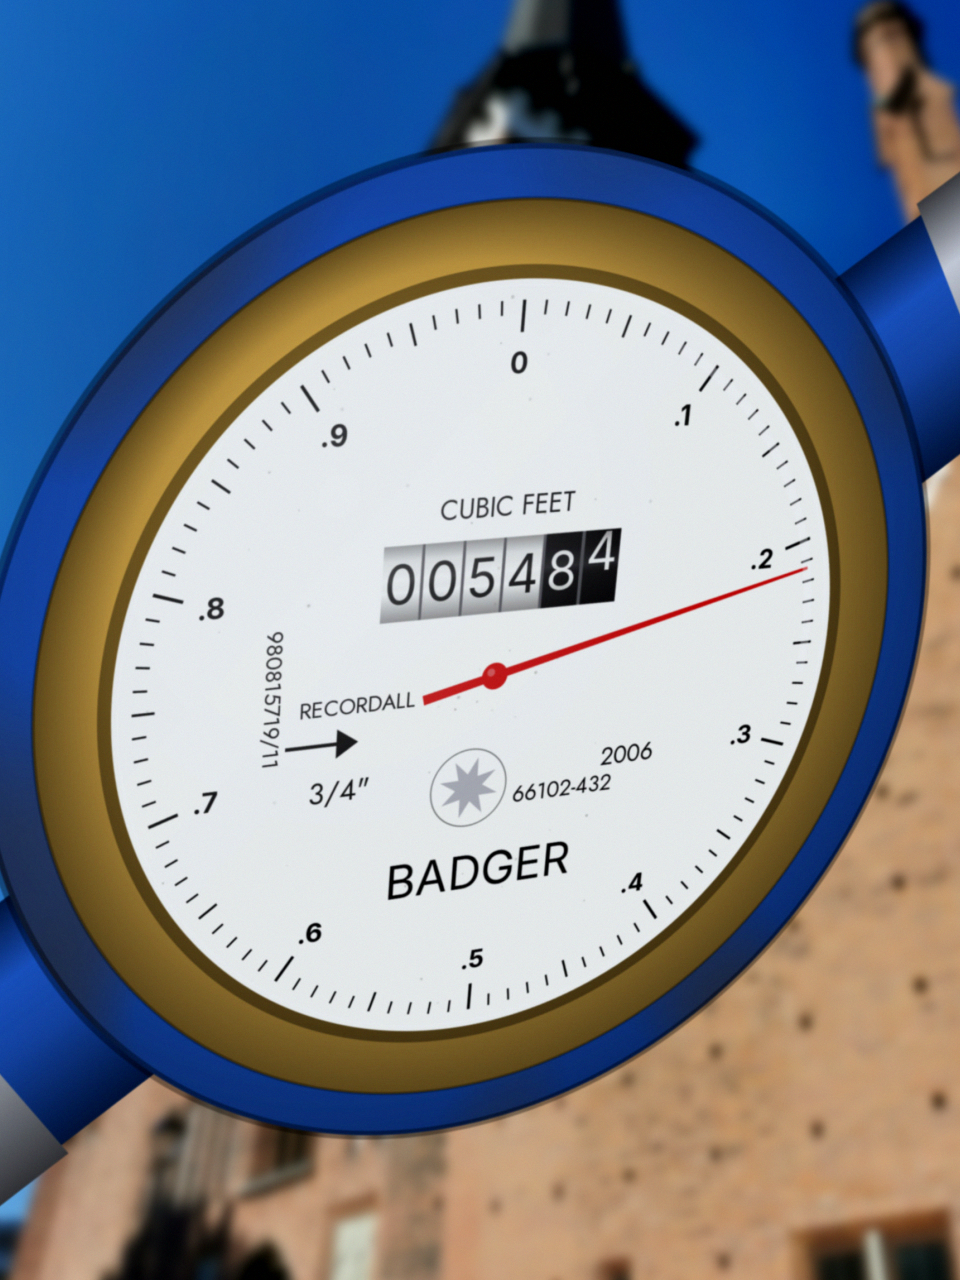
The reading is 5484.21ft³
